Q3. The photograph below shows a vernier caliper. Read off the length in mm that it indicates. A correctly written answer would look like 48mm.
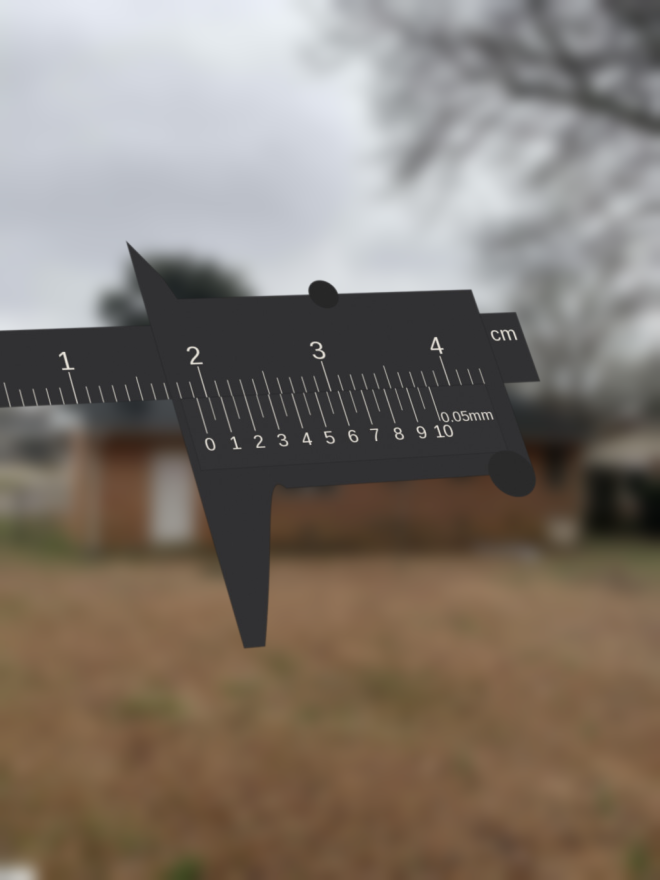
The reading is 19.2mm
